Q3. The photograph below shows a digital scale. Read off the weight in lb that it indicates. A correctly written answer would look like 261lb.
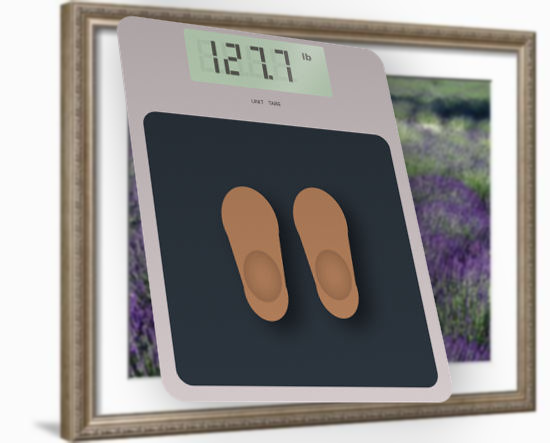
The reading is 127.7lb
